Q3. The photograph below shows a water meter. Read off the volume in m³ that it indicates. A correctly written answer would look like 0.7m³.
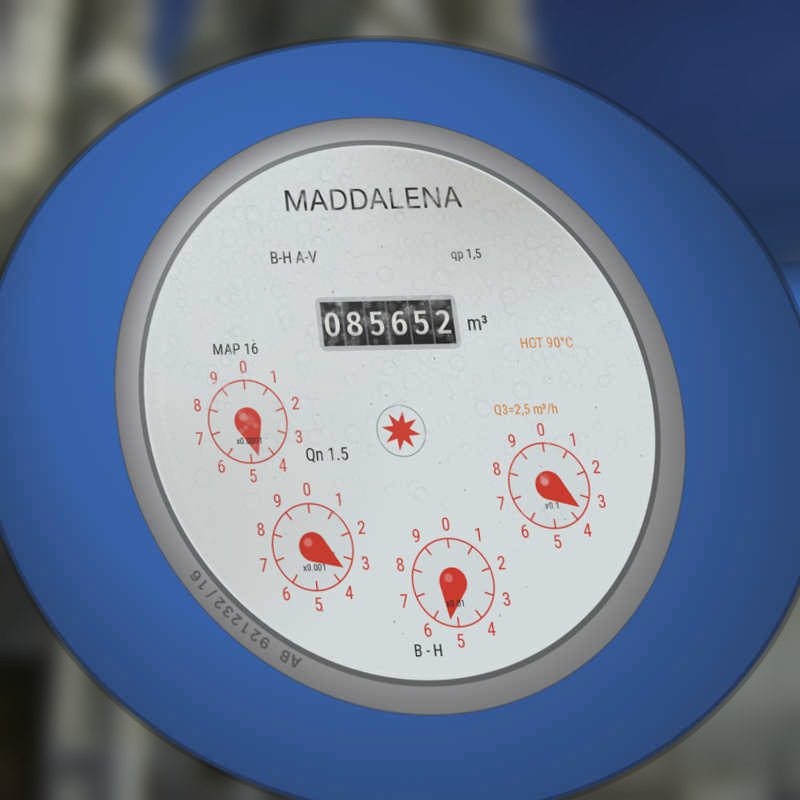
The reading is 85652.3534m³
